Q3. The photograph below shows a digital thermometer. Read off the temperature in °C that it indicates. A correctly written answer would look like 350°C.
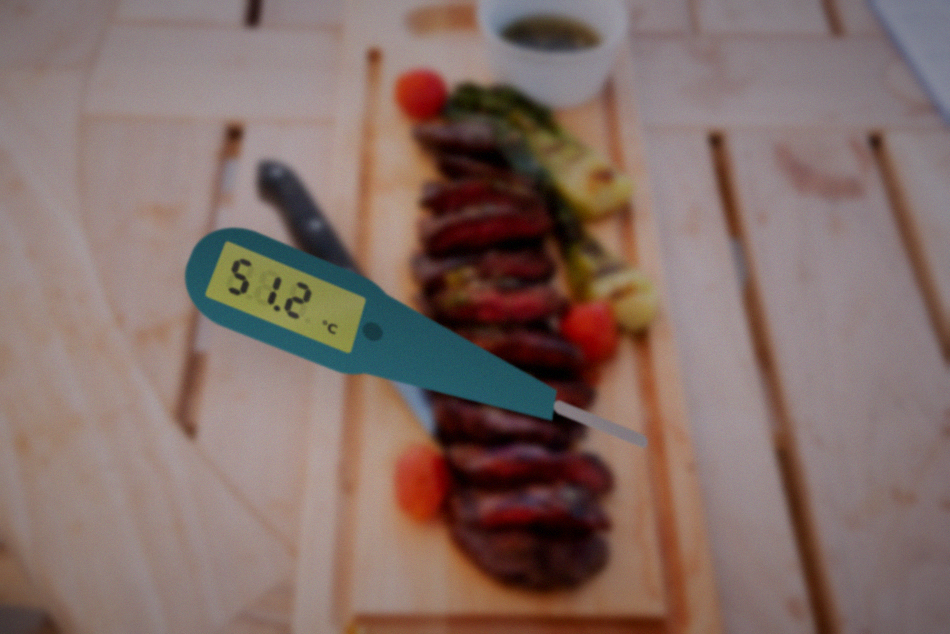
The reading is 51.2°C
